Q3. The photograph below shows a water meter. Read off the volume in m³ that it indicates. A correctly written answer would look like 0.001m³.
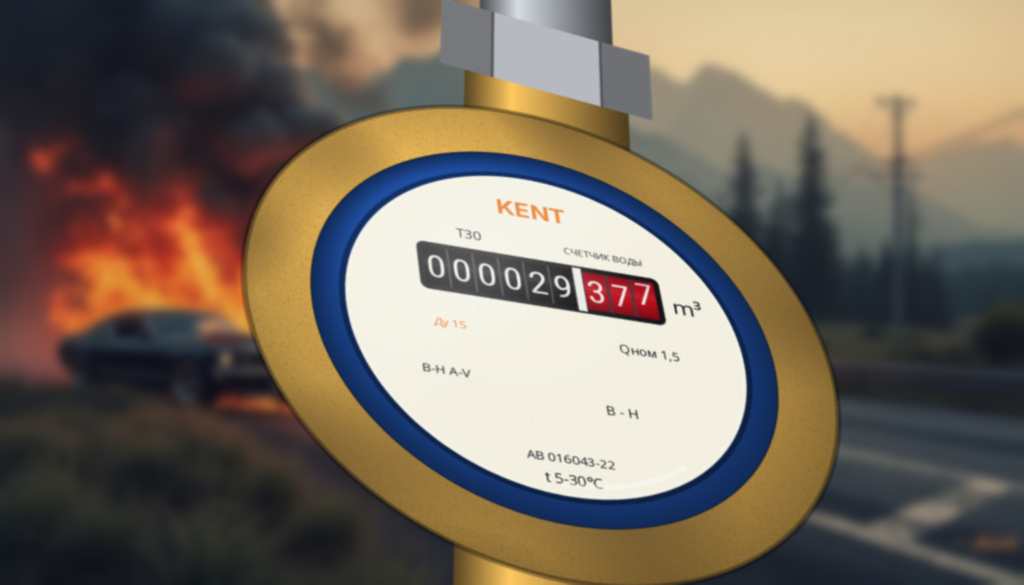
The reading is 29.377m³
